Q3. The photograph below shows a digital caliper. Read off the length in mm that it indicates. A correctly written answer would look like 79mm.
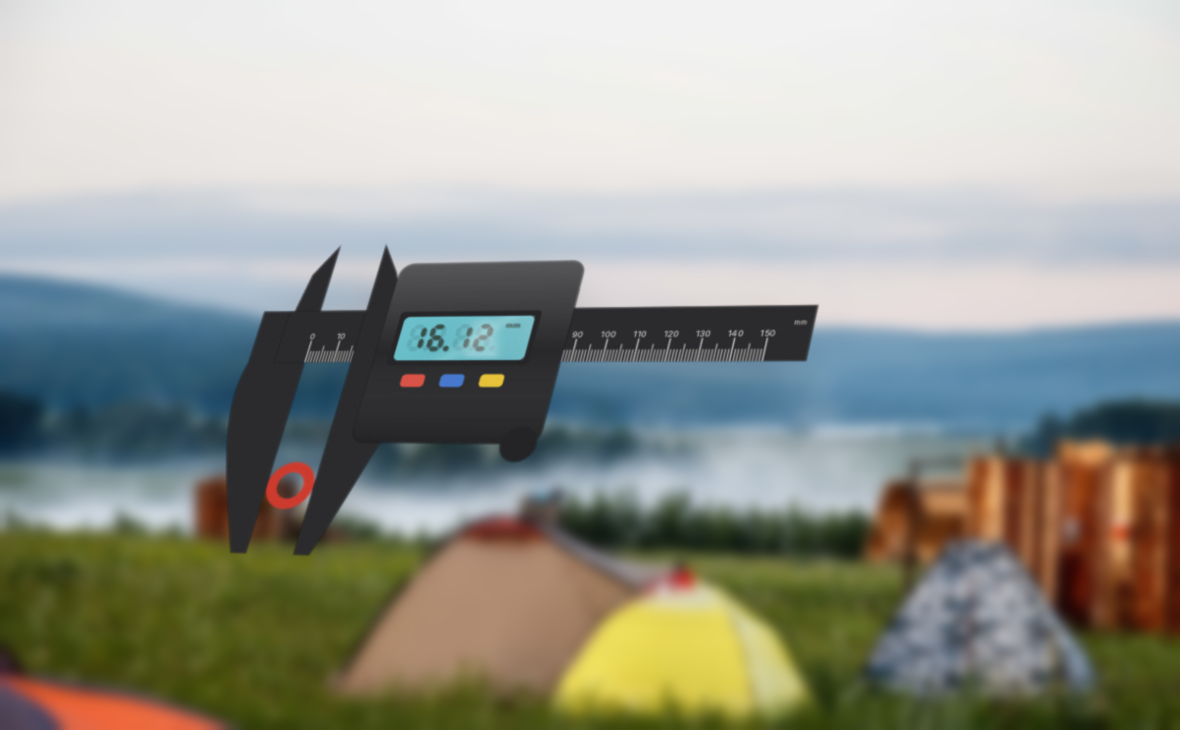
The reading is 16.12mm
